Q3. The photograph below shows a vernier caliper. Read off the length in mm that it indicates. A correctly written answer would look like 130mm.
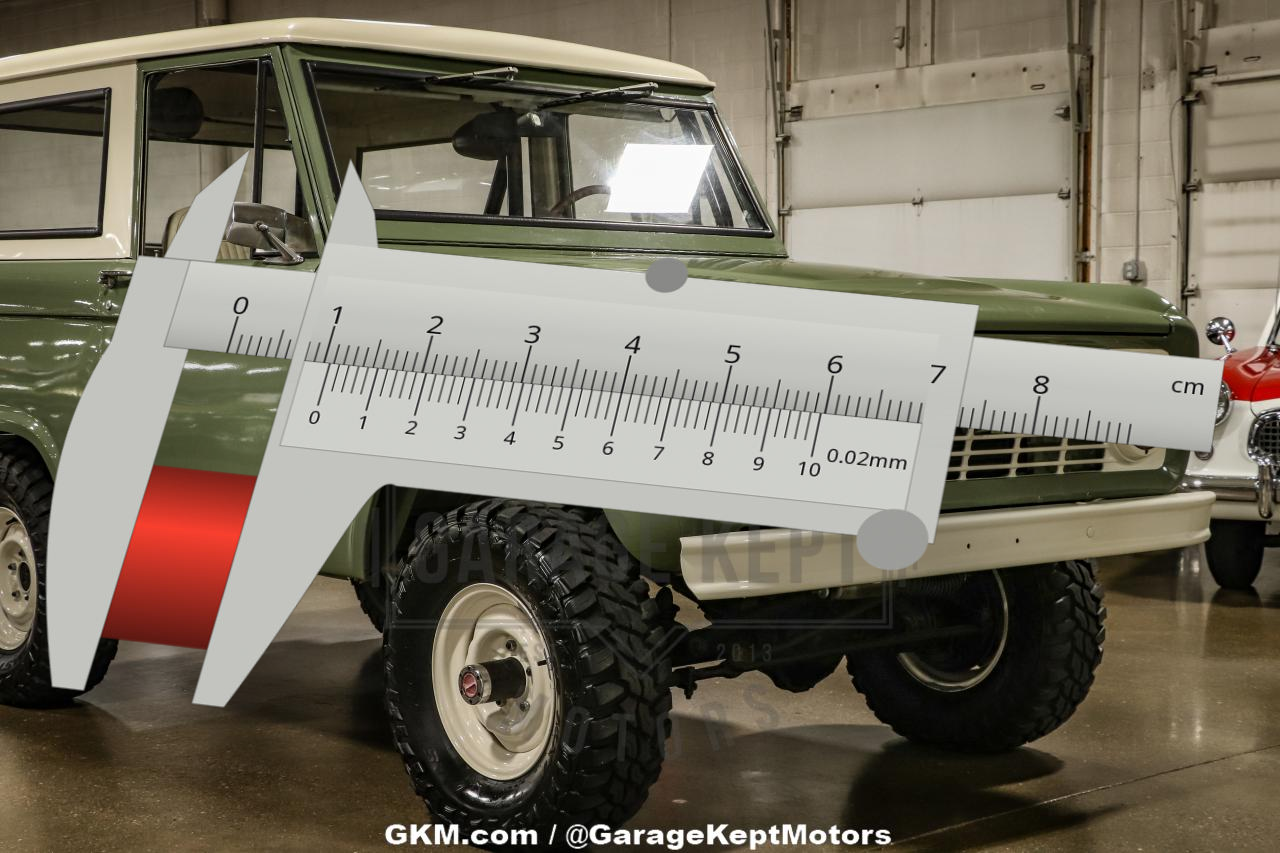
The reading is 10.6mm
